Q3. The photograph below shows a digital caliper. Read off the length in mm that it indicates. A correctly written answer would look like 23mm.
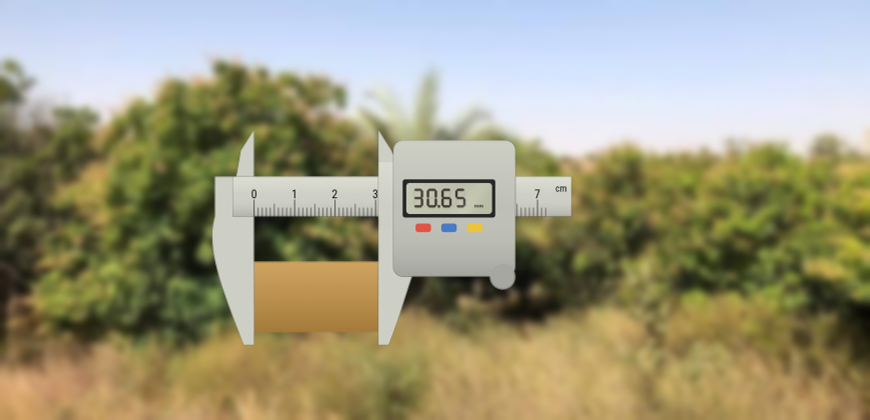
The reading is 30.65mm
